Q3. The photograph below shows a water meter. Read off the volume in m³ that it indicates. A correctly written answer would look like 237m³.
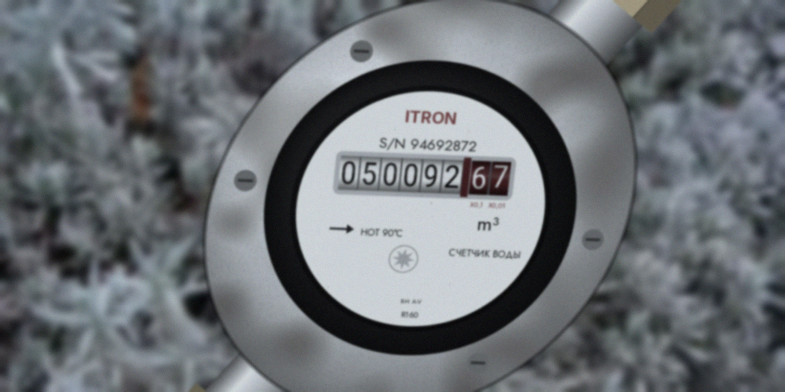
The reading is 50092.67m³
